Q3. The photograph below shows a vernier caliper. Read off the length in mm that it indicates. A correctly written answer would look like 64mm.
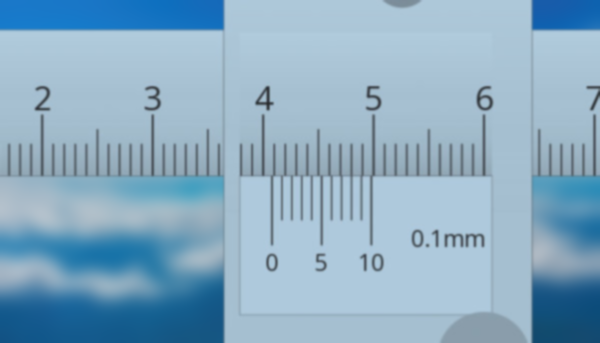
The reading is 40.8mm
